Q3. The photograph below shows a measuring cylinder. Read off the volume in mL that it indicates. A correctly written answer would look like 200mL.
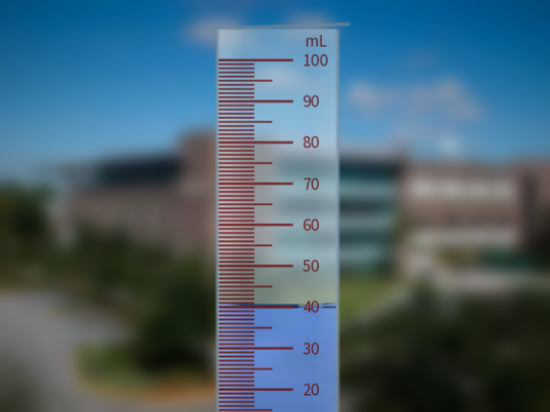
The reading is 40mL
